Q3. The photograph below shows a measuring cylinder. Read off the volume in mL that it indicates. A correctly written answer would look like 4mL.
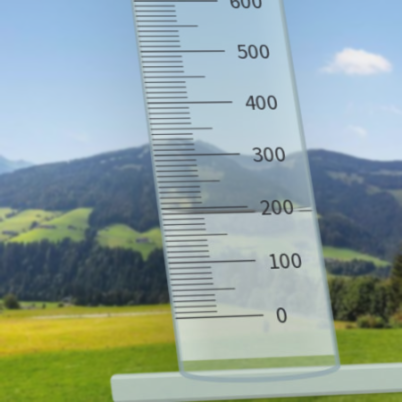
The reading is 190mL
